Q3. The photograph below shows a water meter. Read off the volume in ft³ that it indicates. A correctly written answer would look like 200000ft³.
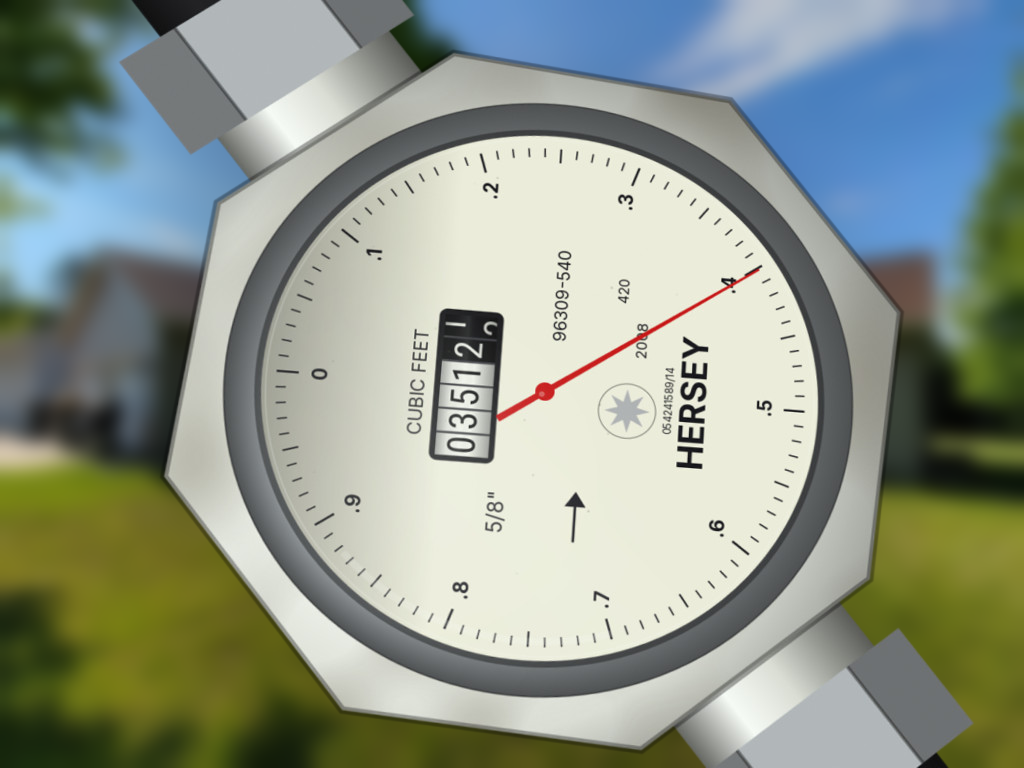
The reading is 35121.40ft³
